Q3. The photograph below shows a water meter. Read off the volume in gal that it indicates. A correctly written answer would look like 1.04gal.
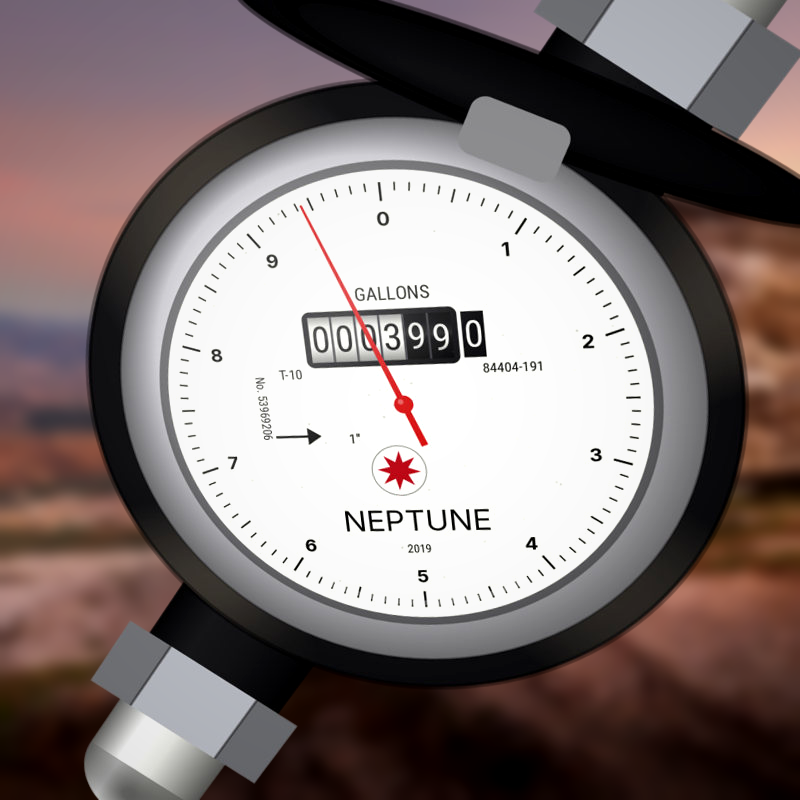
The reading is 3989.4gal
